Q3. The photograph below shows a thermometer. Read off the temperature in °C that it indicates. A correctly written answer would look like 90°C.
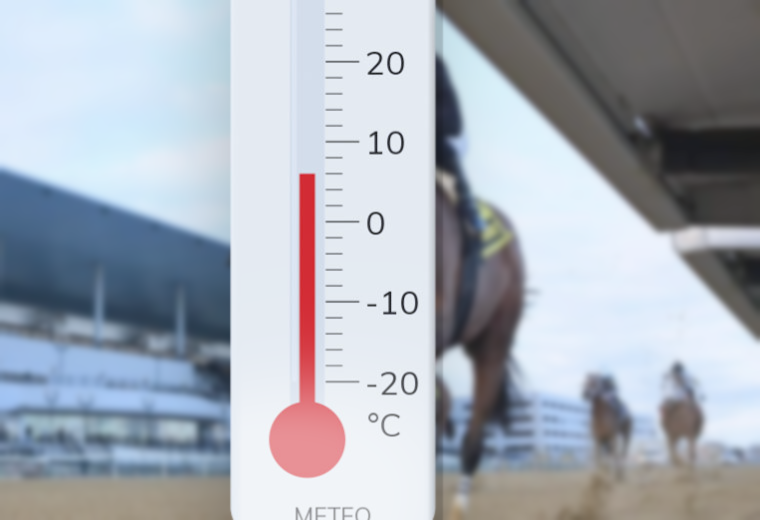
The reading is 6°C
